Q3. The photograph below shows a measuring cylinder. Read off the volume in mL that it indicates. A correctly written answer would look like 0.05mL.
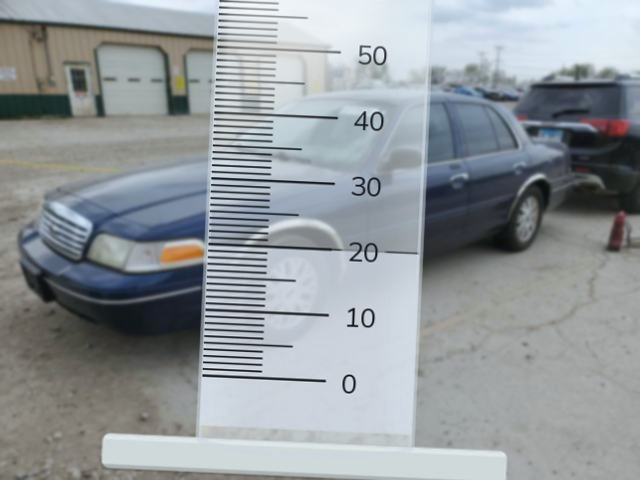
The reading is 20mL
